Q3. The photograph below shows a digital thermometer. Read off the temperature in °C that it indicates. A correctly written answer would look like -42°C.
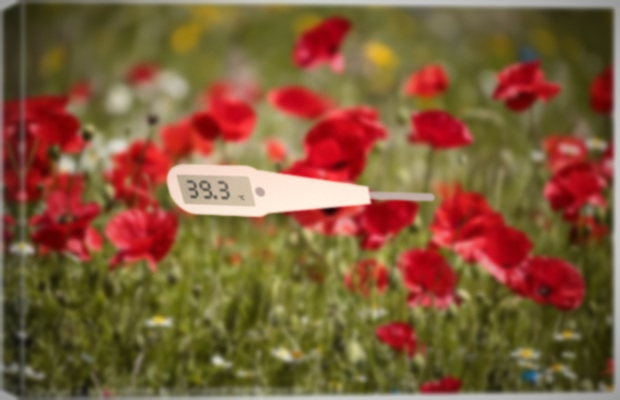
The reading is 39.3°C
